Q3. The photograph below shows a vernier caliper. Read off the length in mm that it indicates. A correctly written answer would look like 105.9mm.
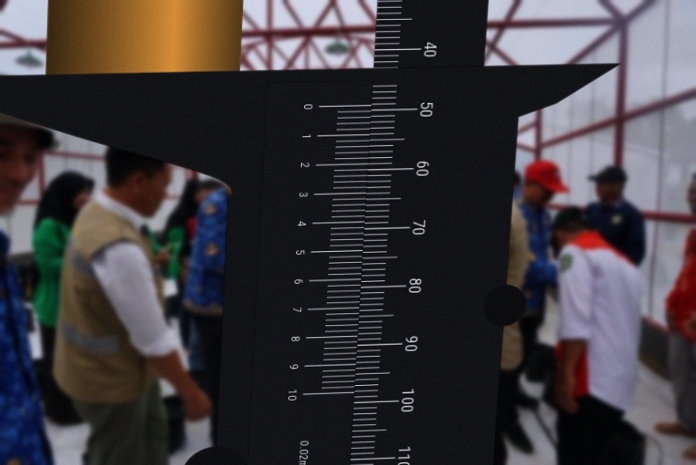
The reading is 49.2mm
